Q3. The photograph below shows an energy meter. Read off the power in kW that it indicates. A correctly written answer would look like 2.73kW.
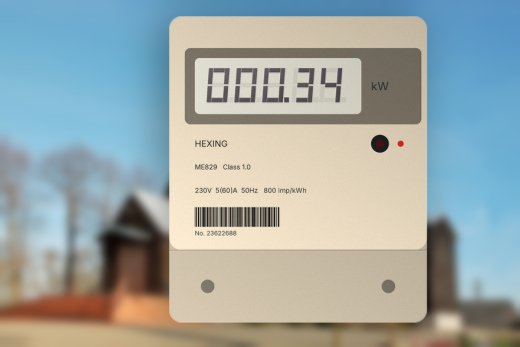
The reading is 0.34kW
